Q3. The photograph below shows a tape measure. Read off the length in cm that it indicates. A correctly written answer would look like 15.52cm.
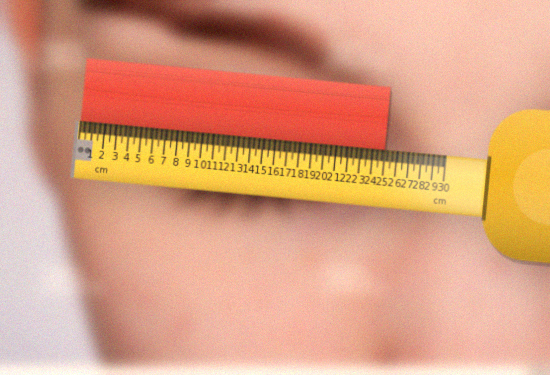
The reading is 25cm
